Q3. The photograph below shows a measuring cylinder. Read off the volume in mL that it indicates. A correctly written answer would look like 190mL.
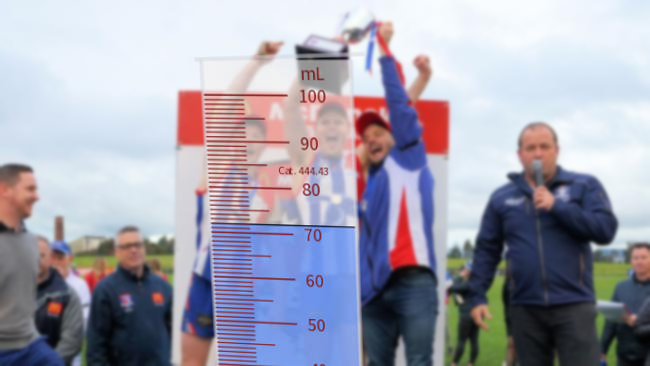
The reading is 72mL
